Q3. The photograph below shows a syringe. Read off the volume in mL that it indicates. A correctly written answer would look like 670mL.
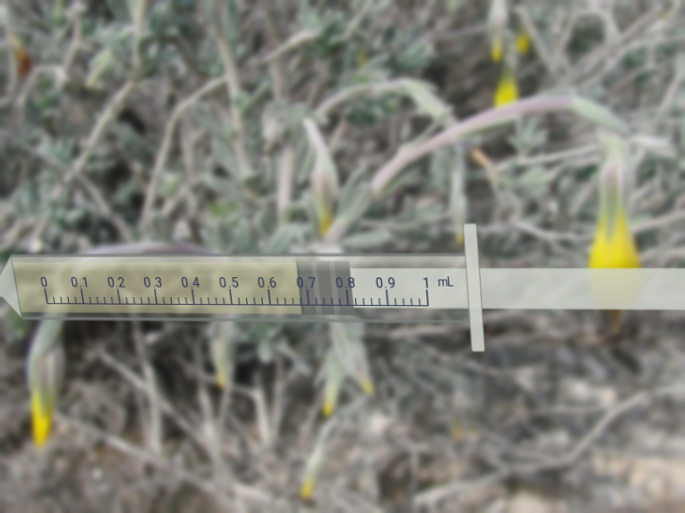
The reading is 0.68mL
